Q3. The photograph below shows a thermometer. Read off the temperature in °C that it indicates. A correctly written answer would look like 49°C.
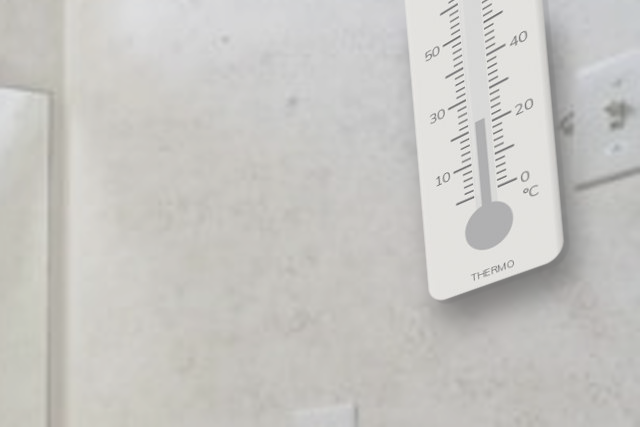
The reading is 22°C
